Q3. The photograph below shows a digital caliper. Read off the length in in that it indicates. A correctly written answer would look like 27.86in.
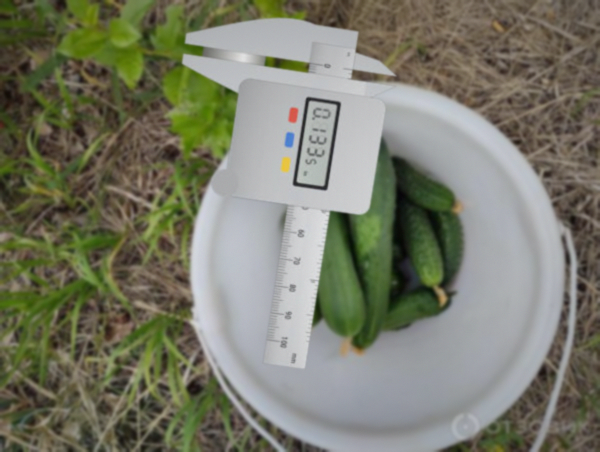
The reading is 0.1335in
